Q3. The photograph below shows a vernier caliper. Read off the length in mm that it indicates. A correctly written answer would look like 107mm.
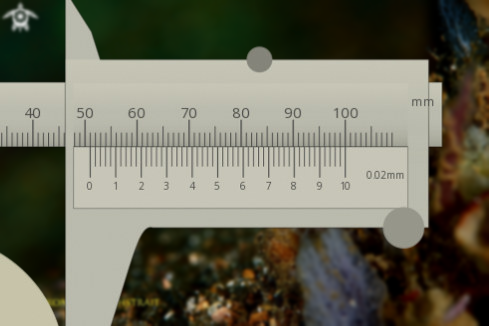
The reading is 51.0mm
